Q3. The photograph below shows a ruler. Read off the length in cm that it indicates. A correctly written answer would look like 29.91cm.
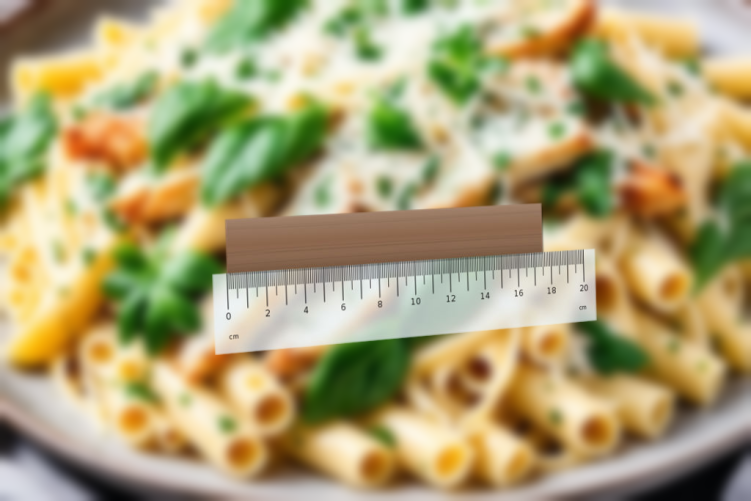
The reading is 17.5cm
